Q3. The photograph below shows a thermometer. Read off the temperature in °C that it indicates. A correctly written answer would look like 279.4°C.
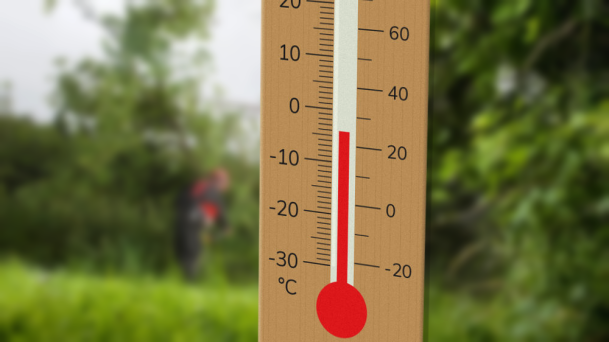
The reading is -4°C
